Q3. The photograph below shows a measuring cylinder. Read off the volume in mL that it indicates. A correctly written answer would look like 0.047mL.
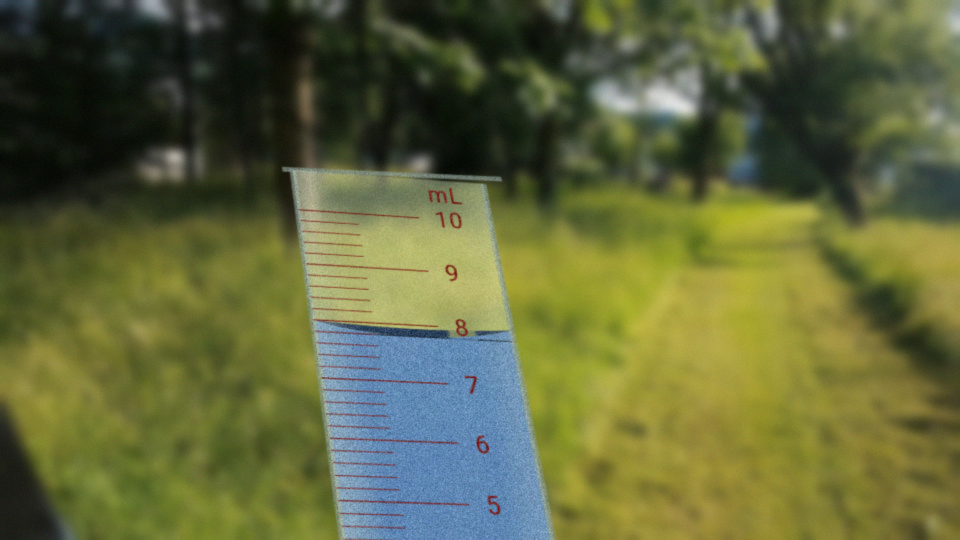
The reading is 7.8mL
